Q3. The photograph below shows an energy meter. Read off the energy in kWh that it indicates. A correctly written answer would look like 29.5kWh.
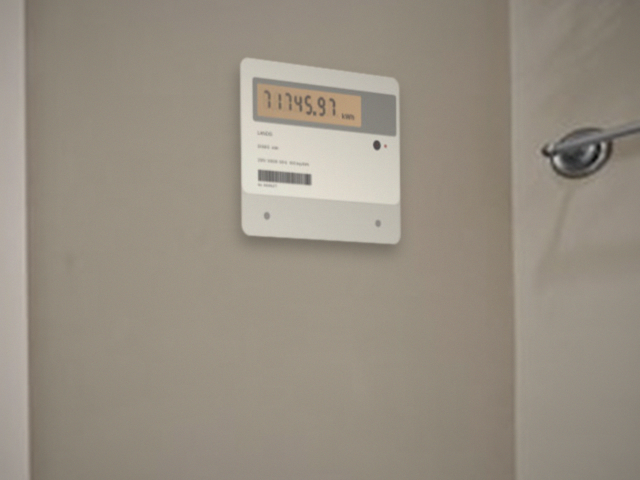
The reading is 71745.97kWh
